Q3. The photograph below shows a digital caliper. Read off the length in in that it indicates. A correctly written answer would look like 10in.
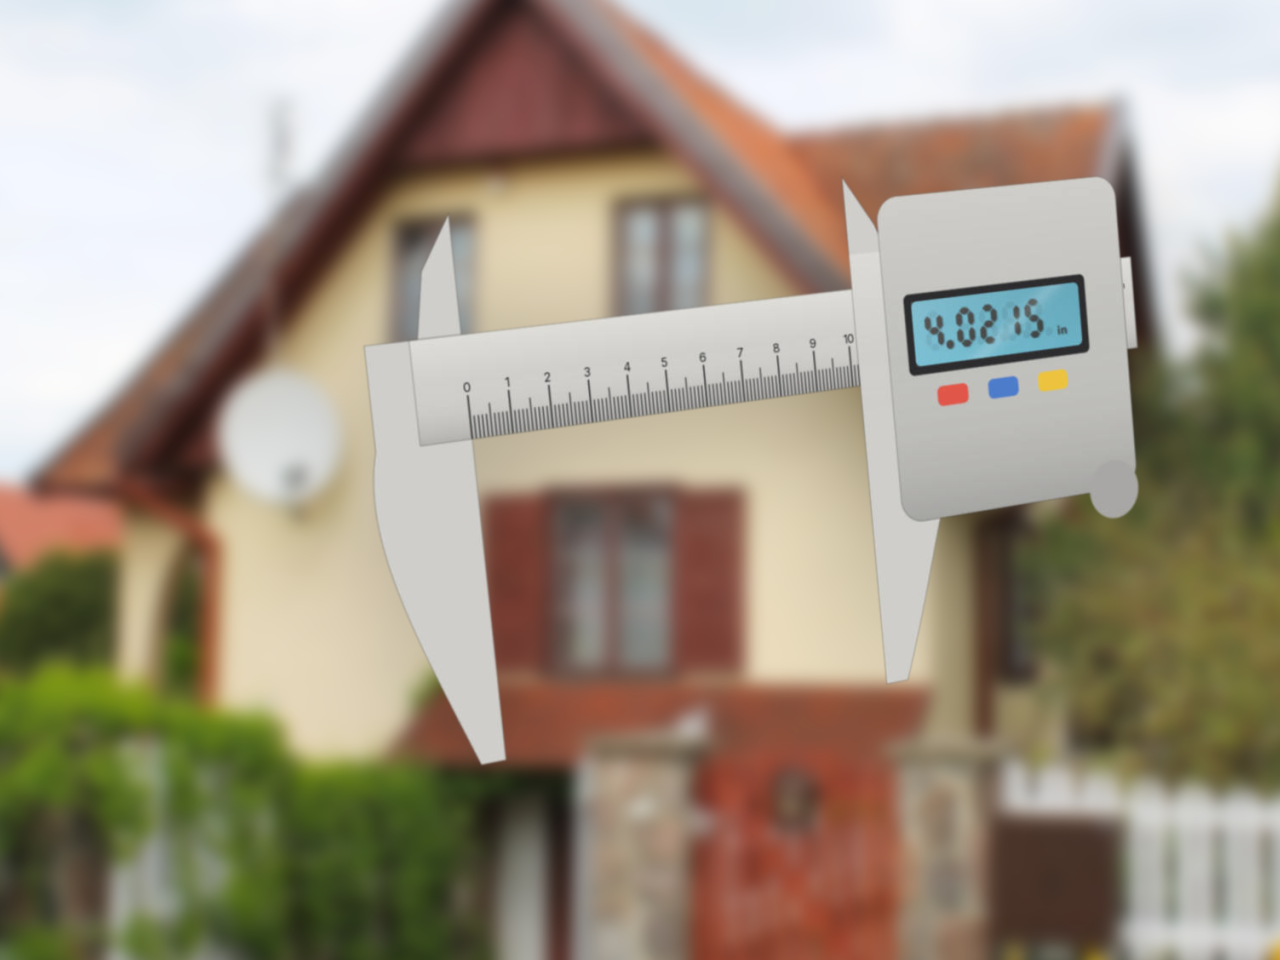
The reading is 4.0215in
